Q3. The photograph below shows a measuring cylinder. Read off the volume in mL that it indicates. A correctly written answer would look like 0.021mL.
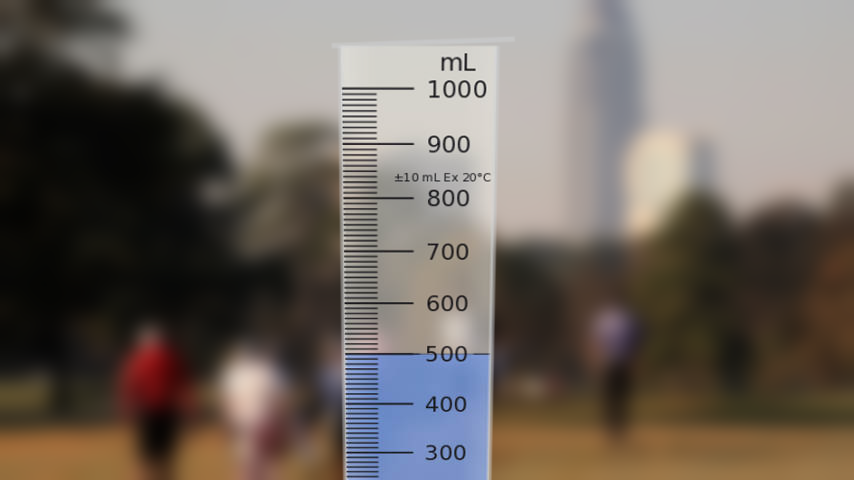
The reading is 500mL
